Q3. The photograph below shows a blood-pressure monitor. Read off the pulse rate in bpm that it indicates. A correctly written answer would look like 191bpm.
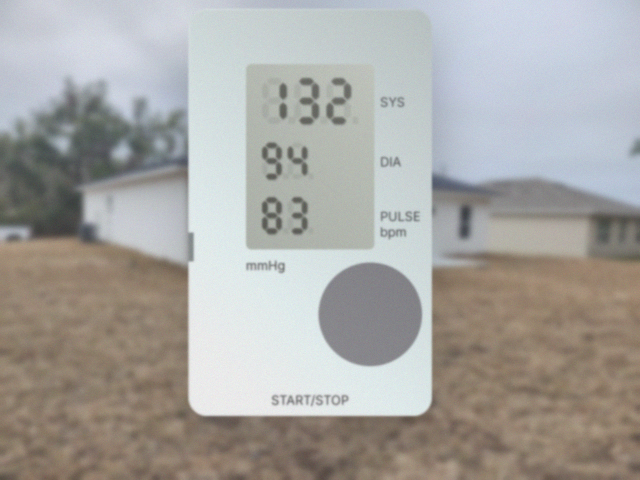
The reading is 83bpm
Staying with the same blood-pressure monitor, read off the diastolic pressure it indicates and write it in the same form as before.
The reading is 94mmHg
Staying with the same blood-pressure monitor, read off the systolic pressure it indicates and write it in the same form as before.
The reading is 132mmHg
